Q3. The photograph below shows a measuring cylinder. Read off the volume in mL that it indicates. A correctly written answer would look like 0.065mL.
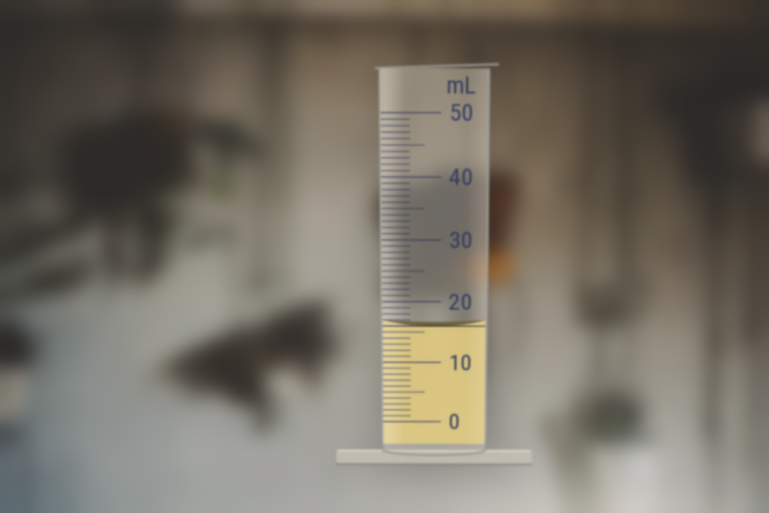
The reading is 16mL
